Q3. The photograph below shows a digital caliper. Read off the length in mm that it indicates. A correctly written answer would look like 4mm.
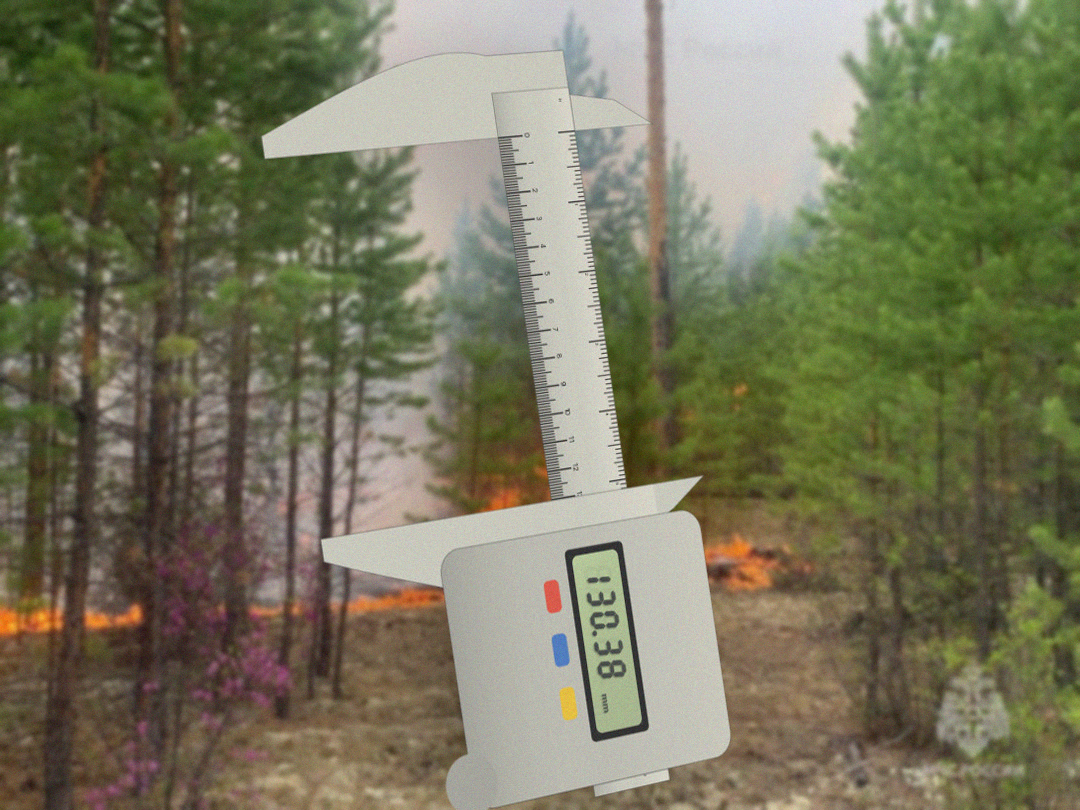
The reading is 130.38mm
